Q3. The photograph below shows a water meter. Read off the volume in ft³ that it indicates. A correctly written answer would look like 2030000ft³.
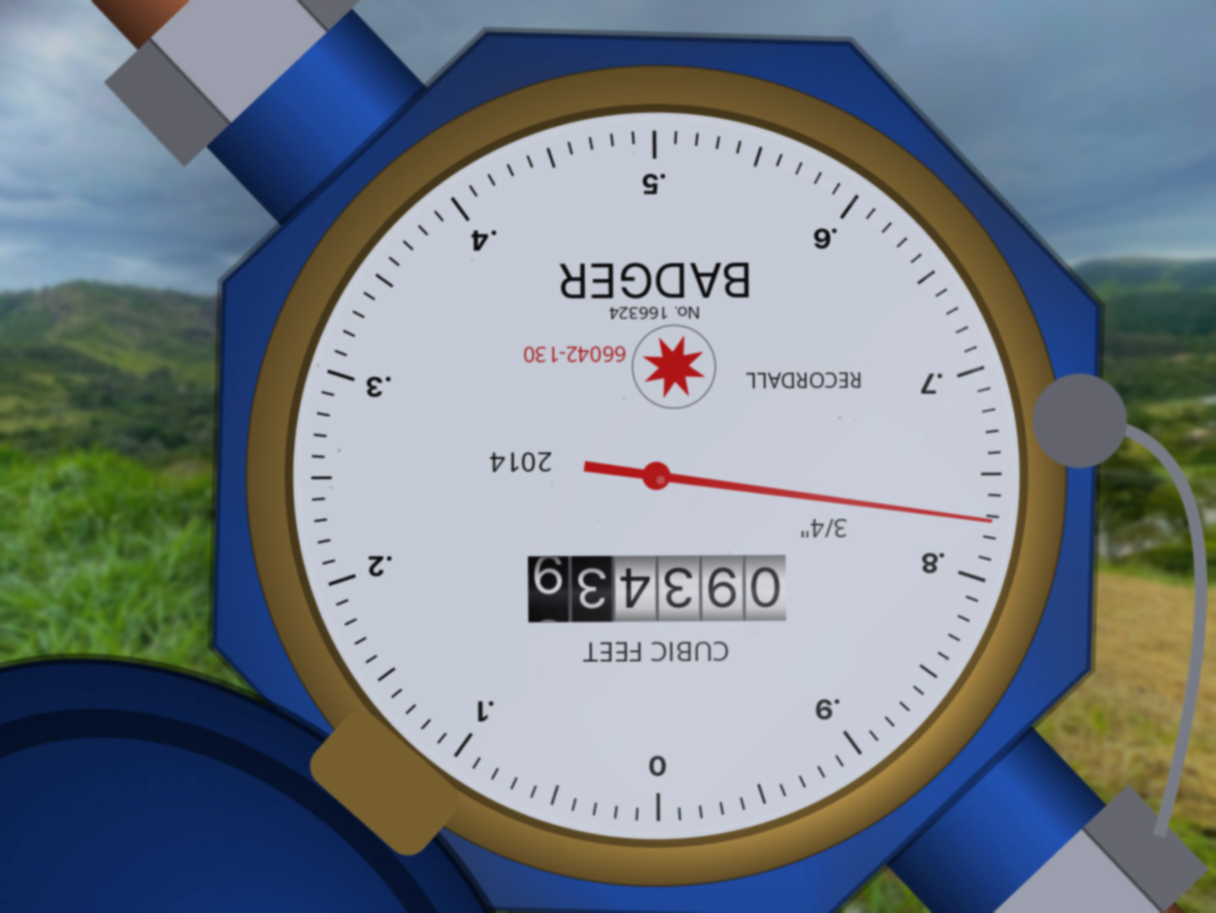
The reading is 93438.77ft³
